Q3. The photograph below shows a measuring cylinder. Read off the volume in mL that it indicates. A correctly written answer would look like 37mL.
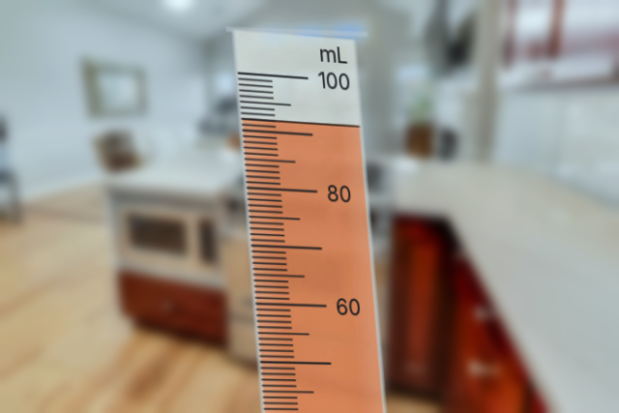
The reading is 92mL
